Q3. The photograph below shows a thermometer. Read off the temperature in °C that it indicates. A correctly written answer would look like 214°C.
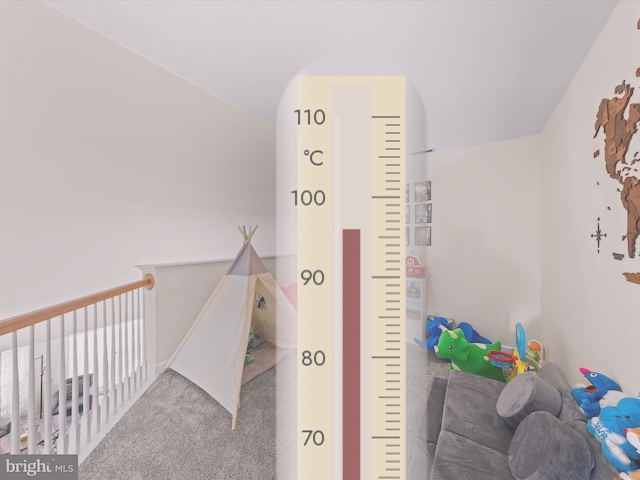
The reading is 96°C
